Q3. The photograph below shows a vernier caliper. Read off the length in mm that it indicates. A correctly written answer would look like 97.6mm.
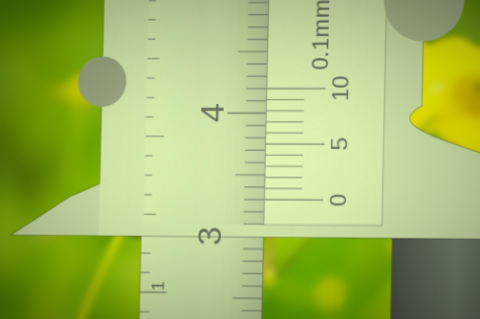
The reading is 33.0mm
